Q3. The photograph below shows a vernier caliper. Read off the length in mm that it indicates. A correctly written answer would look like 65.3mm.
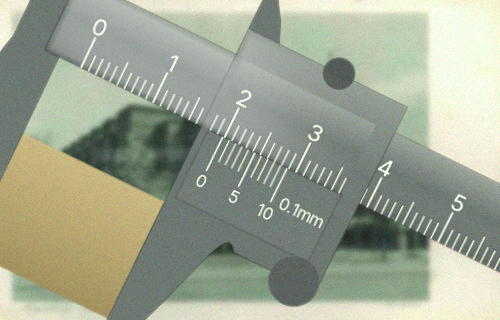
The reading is 19.8mm
